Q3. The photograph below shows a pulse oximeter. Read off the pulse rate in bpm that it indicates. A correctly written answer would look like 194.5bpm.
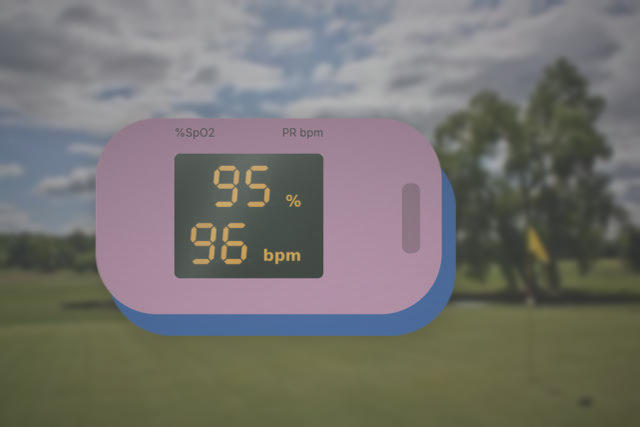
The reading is 96bpm
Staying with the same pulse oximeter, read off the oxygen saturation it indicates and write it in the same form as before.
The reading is 95%
